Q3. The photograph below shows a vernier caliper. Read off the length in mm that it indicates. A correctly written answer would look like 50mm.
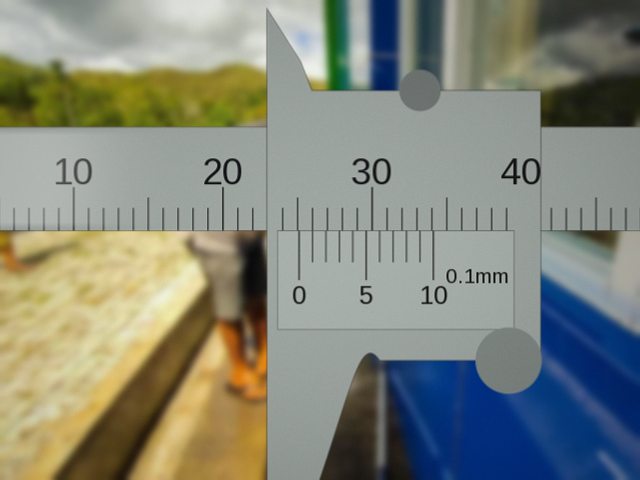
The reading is 25.1mm
